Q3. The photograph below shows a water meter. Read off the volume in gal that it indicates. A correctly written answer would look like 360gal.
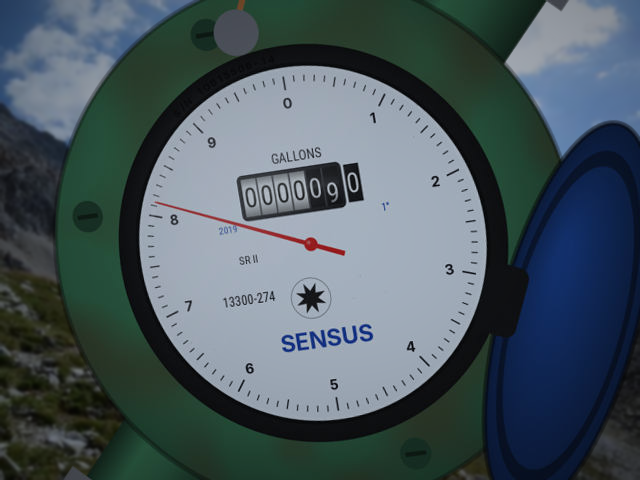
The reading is 88.1gal
